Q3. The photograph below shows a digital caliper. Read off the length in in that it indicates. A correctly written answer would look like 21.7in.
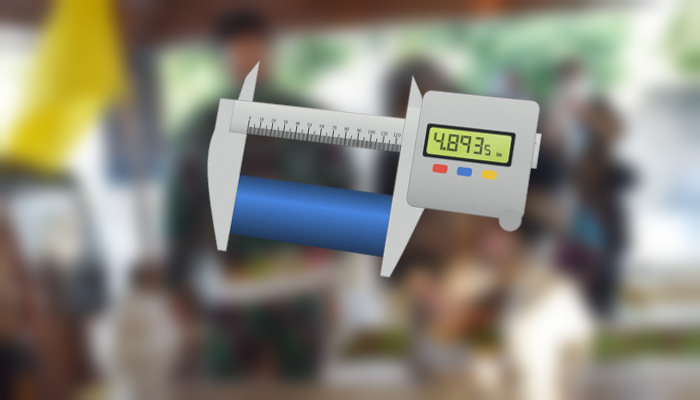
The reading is 4.8935in
